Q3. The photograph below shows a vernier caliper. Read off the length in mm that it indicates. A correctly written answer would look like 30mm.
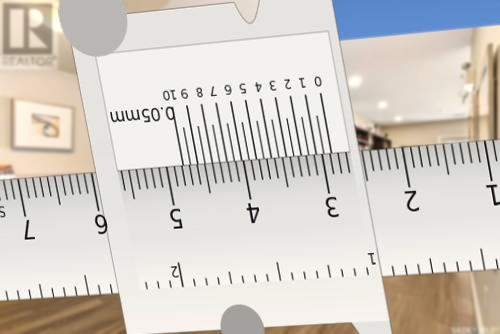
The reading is 28.8mm
